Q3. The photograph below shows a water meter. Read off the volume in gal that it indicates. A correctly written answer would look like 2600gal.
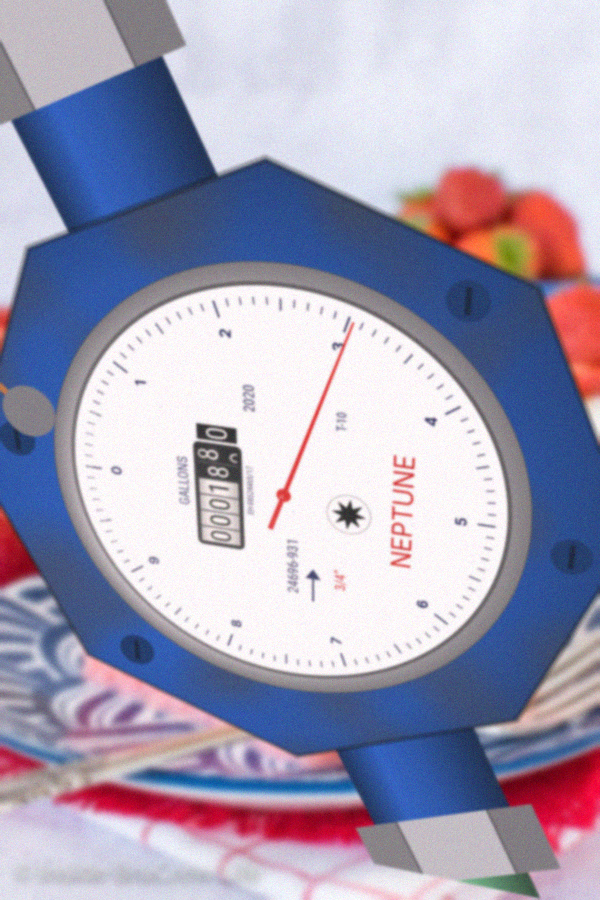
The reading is 1883.0gal
